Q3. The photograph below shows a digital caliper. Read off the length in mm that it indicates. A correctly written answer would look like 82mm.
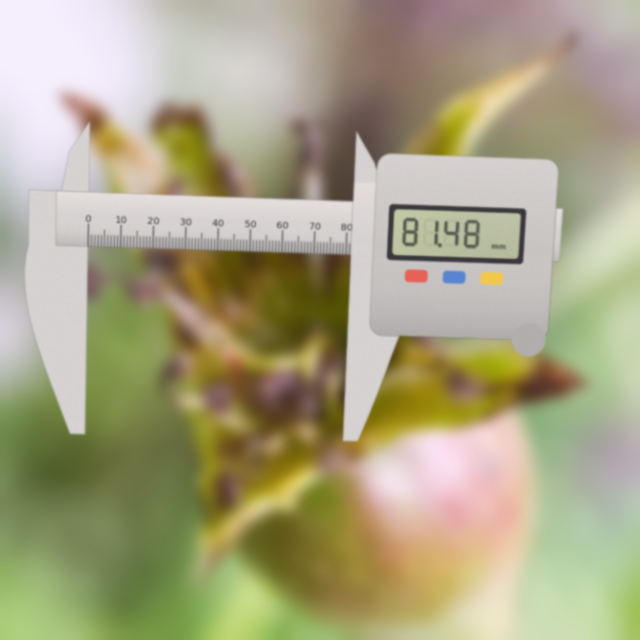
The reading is 81.48mm
